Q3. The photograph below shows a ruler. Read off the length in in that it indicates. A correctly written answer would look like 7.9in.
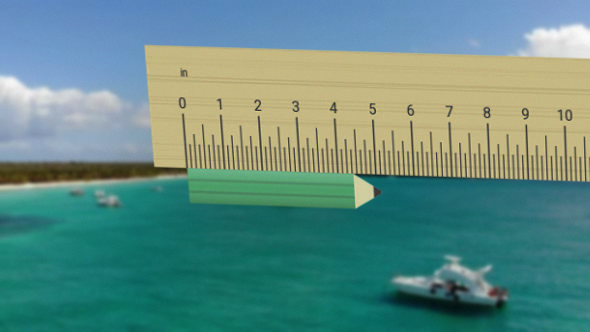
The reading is 5.125in
